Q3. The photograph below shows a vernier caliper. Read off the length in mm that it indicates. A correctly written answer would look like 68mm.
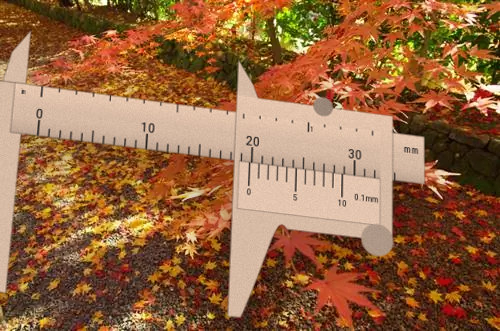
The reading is 19.8mm
